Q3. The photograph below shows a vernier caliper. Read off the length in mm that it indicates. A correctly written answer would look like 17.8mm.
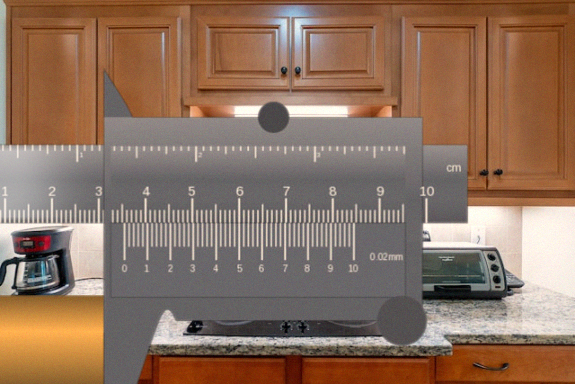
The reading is 35.5mm
